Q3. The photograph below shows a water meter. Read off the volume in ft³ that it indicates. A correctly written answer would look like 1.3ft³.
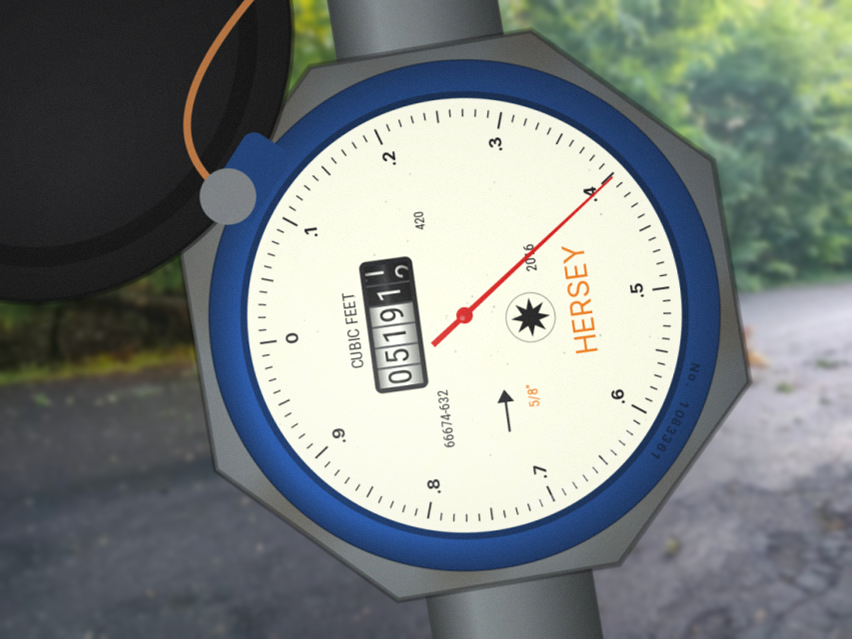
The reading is 51911.40ft³
